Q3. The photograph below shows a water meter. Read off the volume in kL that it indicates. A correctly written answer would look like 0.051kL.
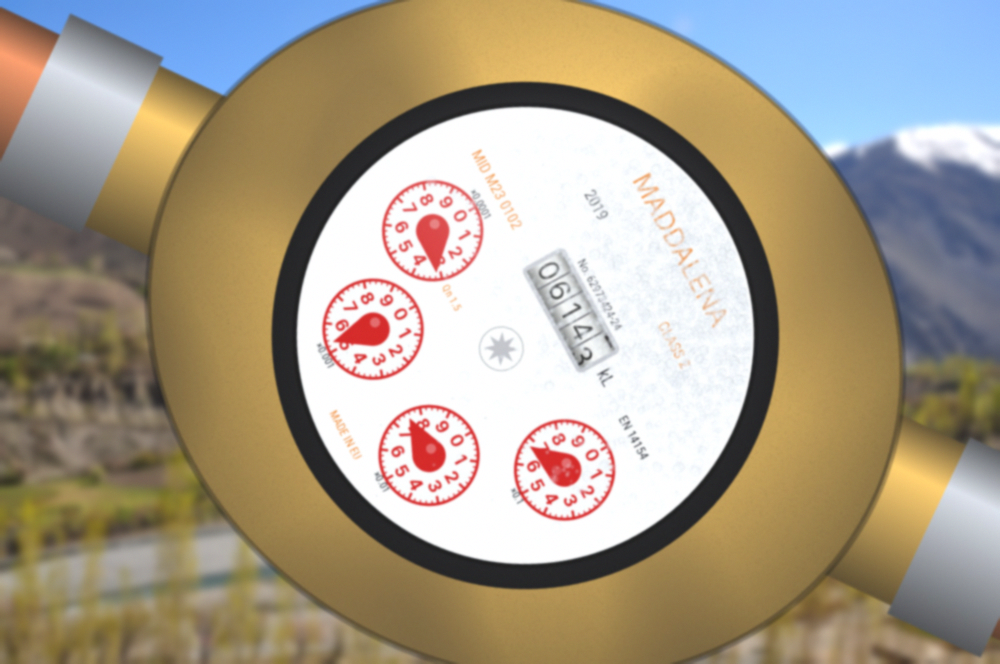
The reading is 6142.6753kL
